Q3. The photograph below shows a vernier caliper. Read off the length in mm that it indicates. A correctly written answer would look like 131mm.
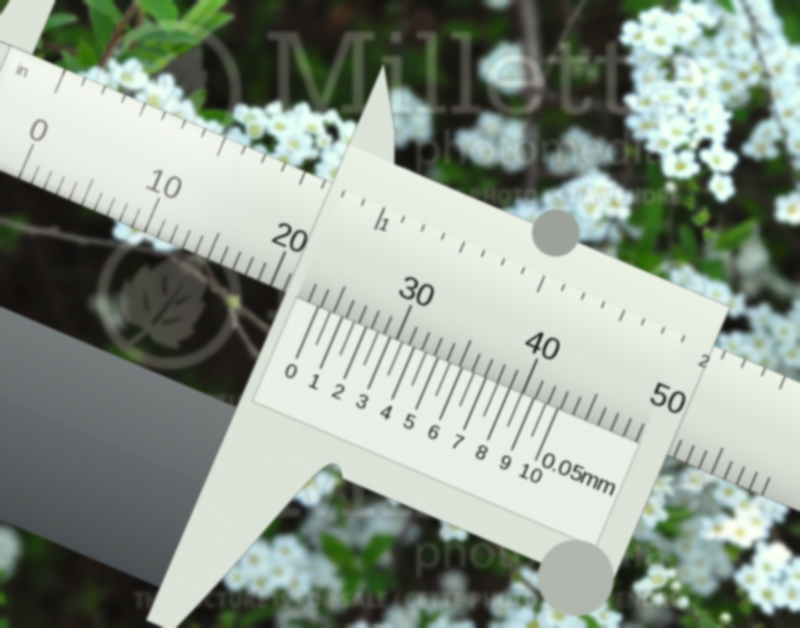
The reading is 23.8mm
